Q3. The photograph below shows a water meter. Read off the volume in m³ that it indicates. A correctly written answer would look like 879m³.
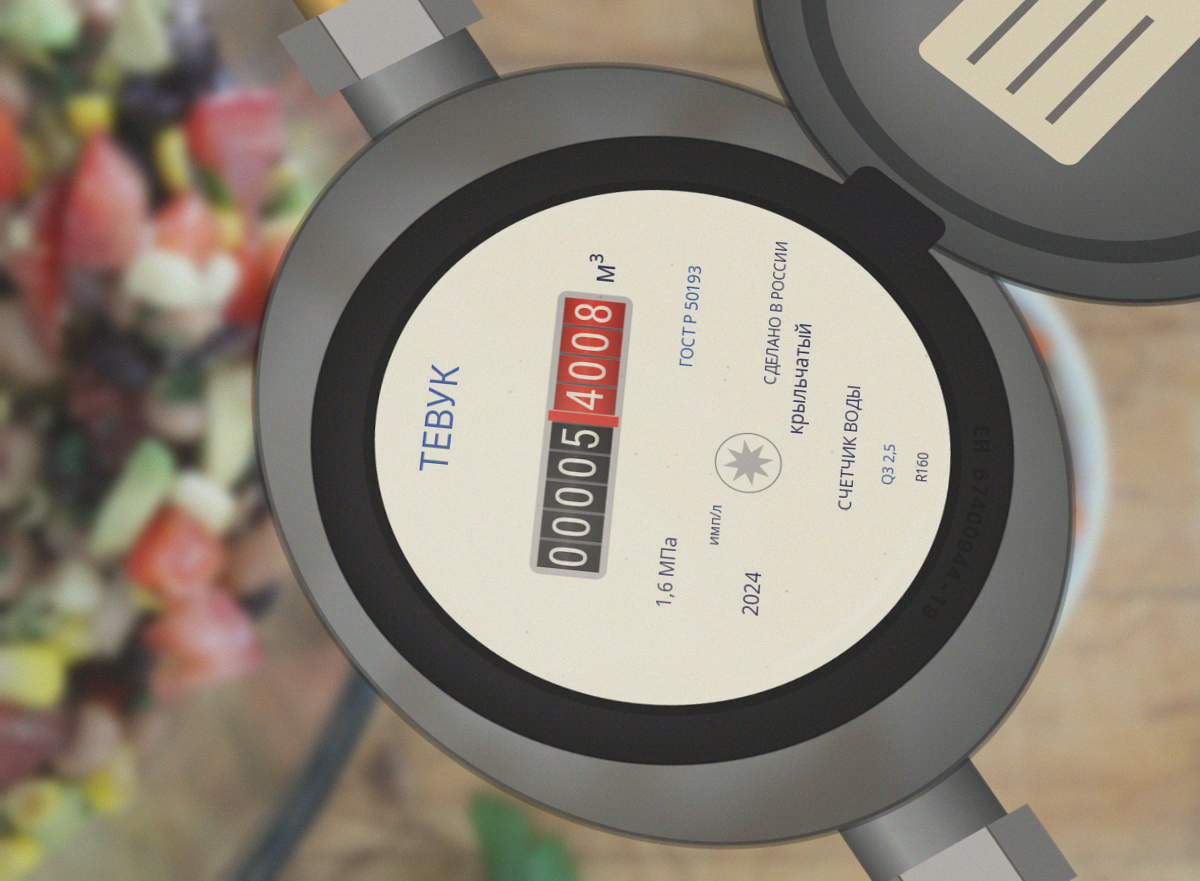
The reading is 5.4008m³
